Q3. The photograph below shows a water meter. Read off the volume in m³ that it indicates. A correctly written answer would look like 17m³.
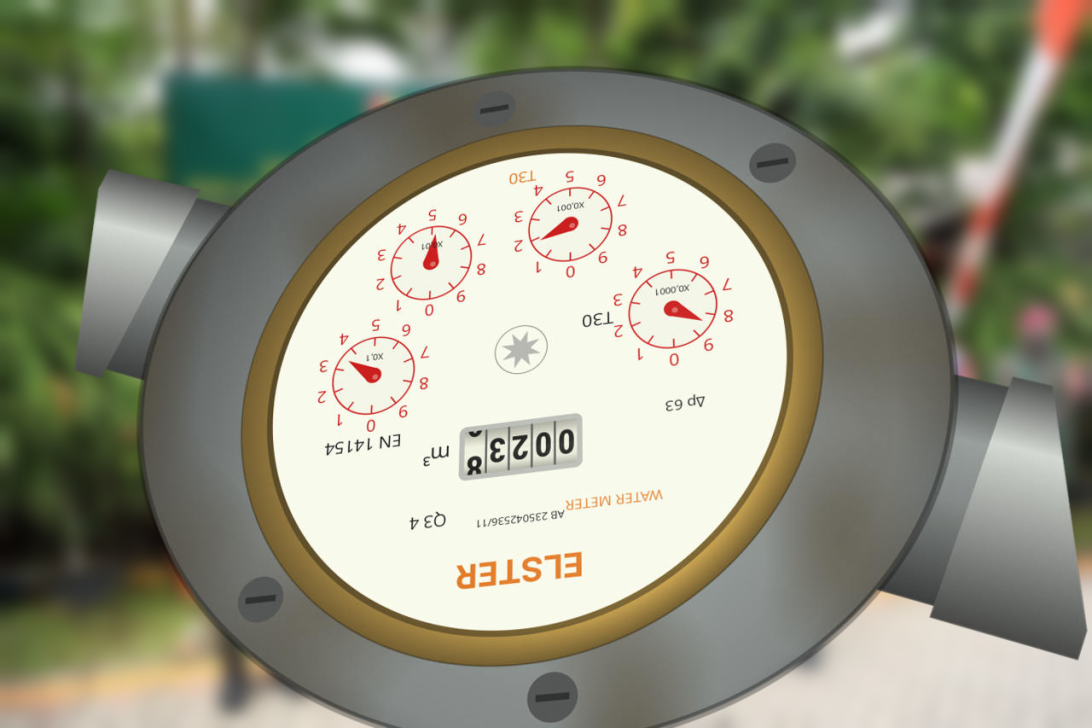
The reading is 238.3518m³
